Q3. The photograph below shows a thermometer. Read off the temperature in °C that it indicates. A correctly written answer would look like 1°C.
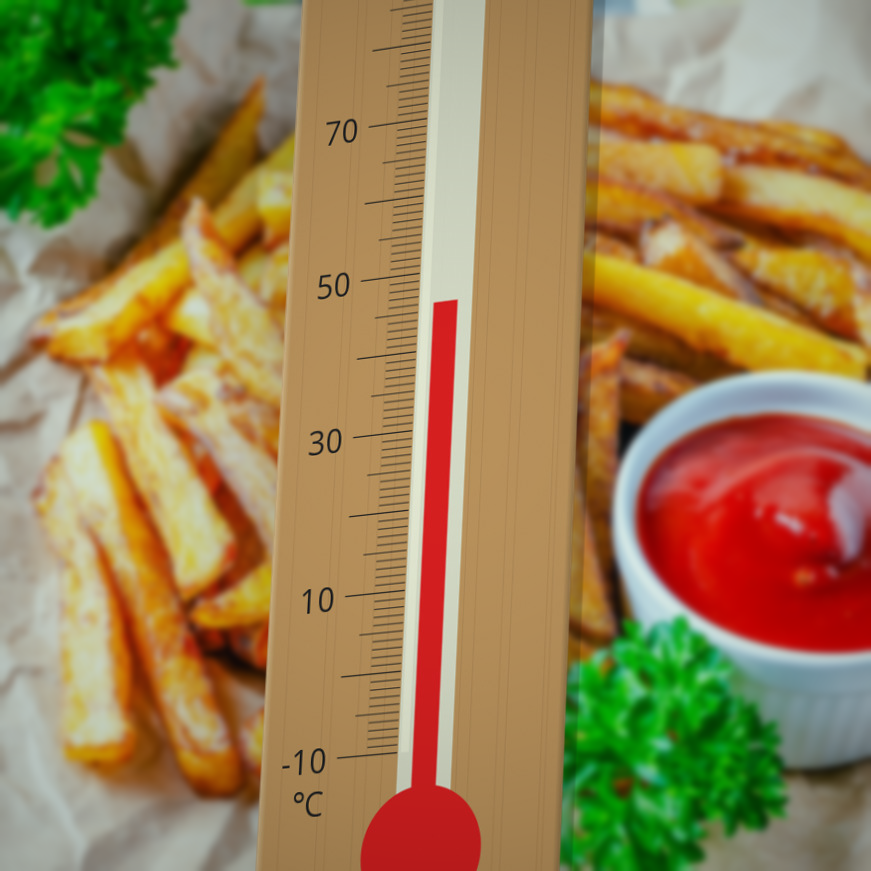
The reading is 46°C
